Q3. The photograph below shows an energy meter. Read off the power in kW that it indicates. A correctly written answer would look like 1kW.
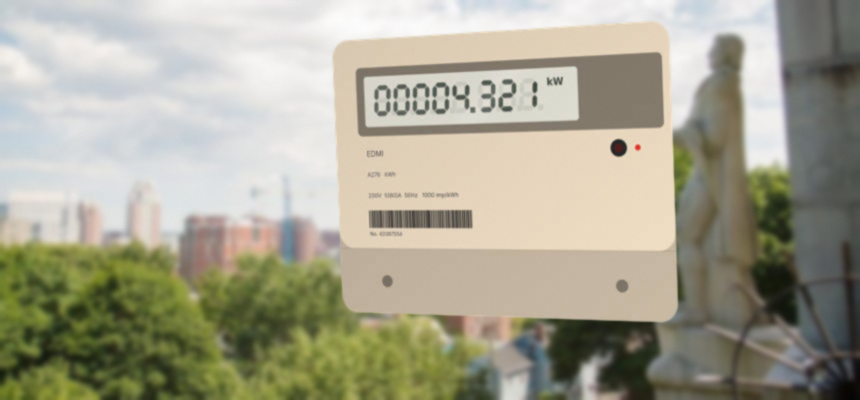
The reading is 4.321kW
